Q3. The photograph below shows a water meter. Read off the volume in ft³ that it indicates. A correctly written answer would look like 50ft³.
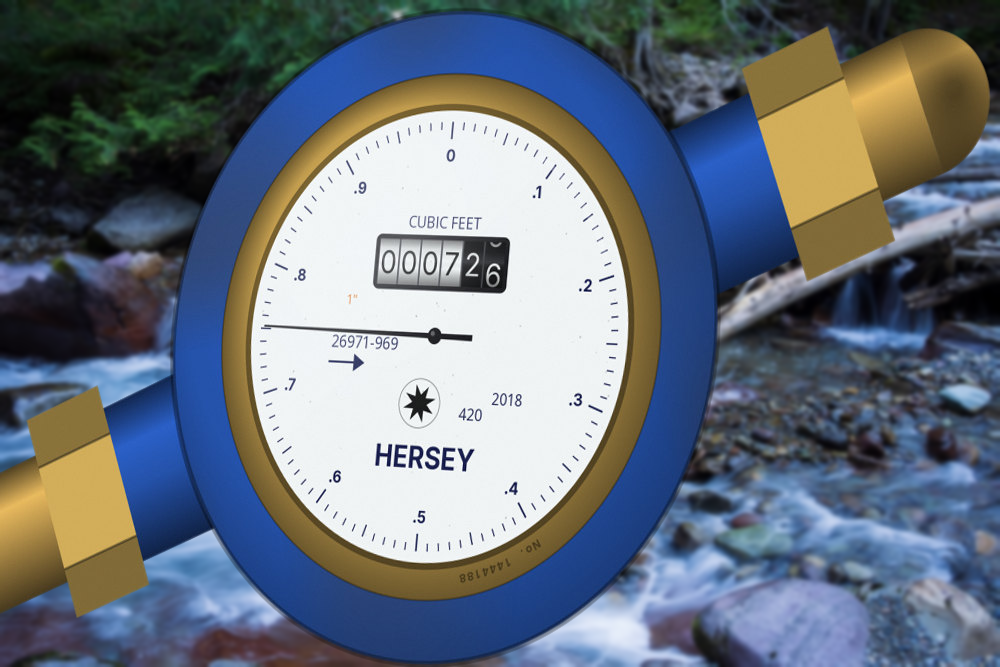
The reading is 725.75ft³
